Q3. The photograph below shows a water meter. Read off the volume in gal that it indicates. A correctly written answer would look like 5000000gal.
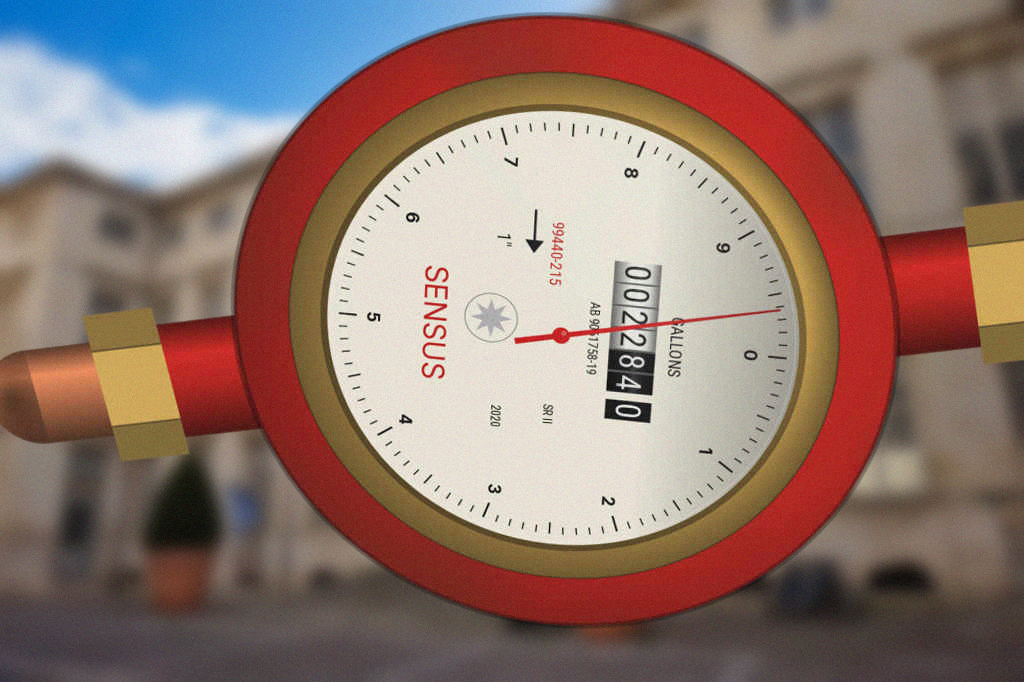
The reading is 22839.6gal
